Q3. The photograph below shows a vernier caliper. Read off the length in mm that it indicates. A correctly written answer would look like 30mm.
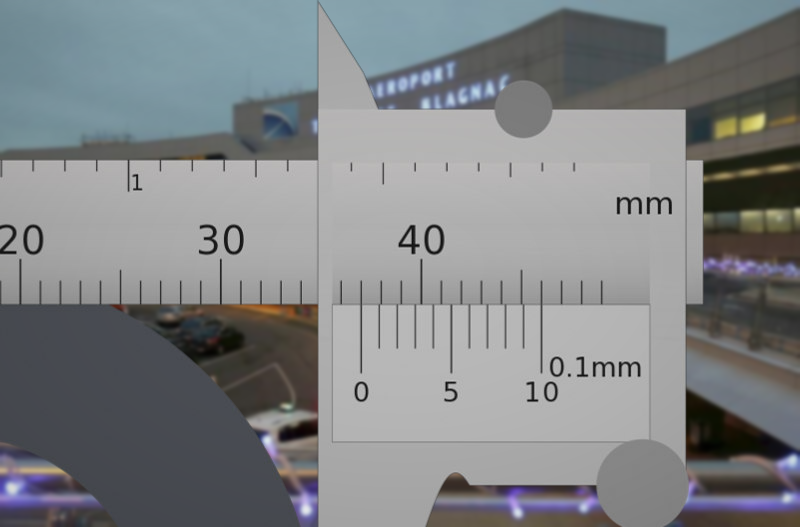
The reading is 37.0mm
